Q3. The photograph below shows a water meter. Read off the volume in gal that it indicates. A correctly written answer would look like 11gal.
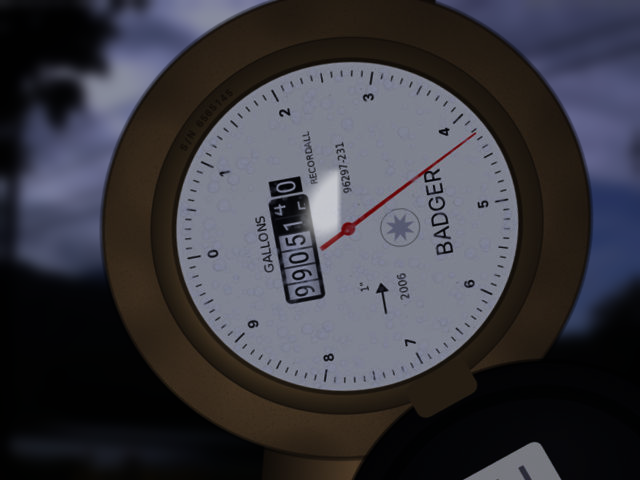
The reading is 9905144.2gal
